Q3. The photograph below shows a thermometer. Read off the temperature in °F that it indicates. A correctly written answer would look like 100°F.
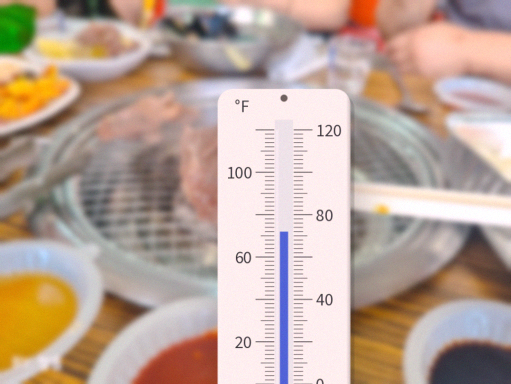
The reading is 72°F
